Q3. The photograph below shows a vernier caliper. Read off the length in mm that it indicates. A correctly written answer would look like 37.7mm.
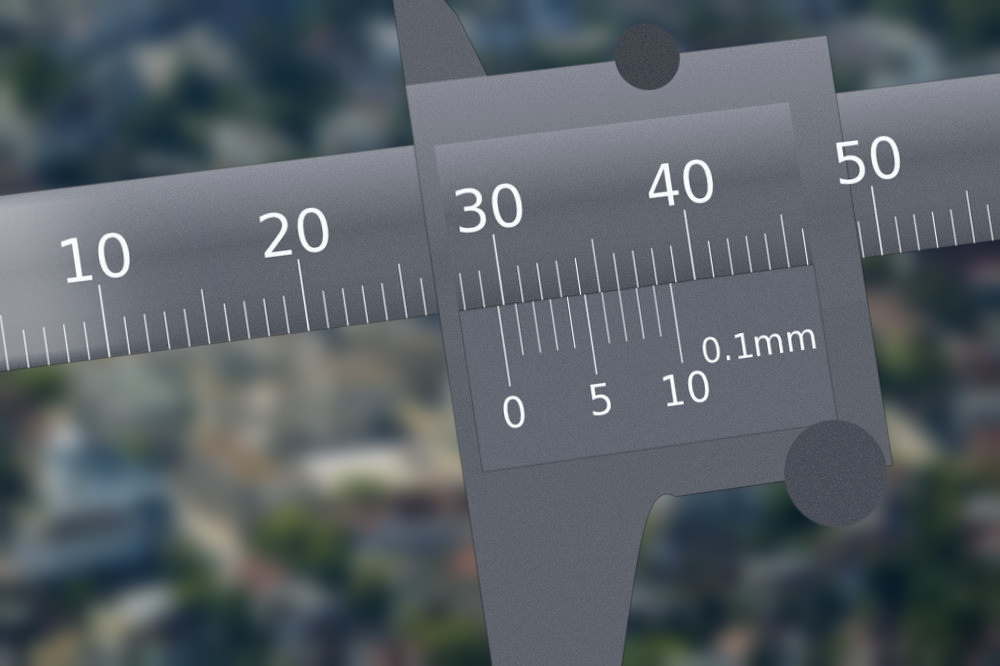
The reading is 29.7mm
